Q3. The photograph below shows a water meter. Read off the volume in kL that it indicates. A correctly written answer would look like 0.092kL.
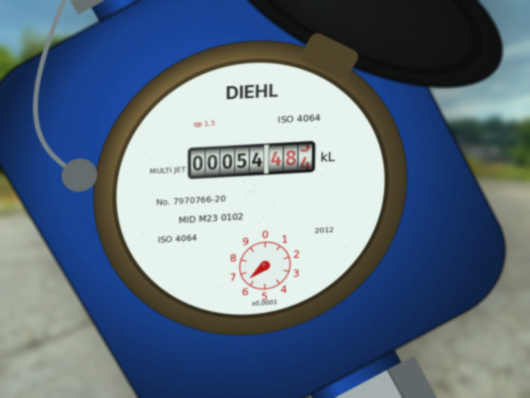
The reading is 54.4836kL
